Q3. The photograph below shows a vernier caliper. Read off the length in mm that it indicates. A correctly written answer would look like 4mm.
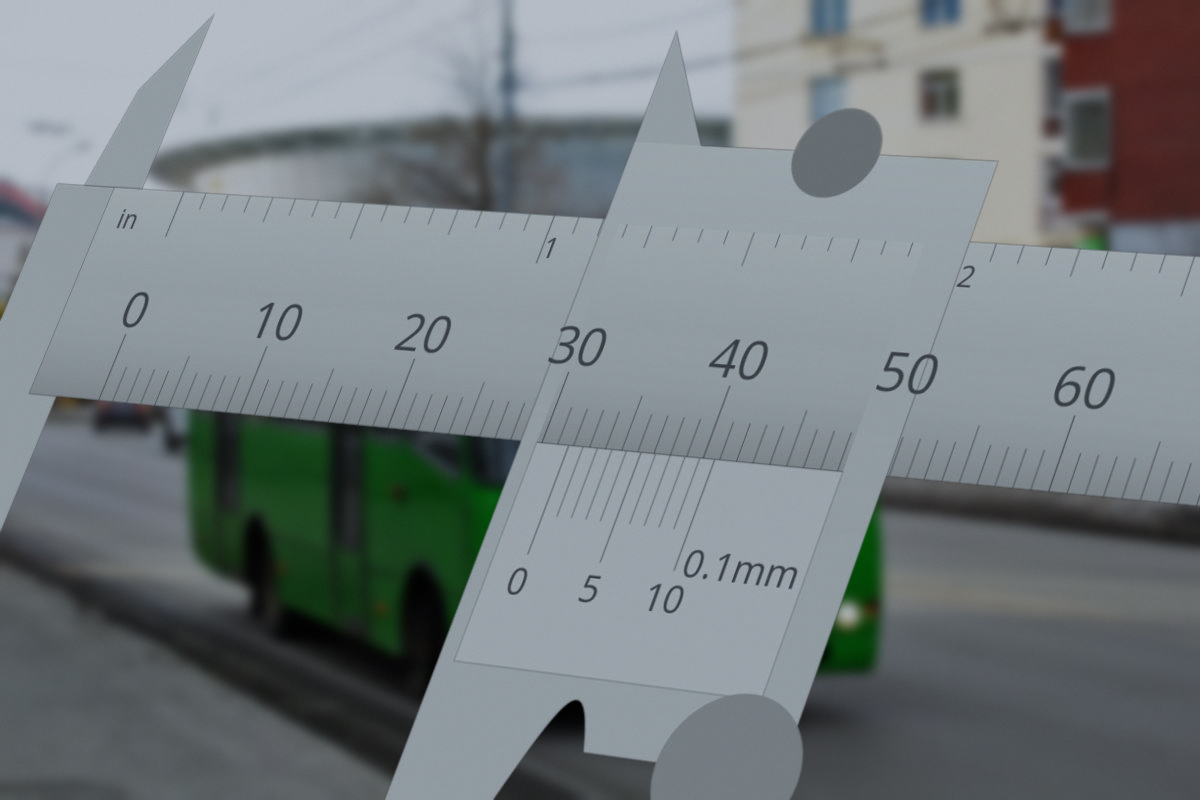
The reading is 31.7mm
